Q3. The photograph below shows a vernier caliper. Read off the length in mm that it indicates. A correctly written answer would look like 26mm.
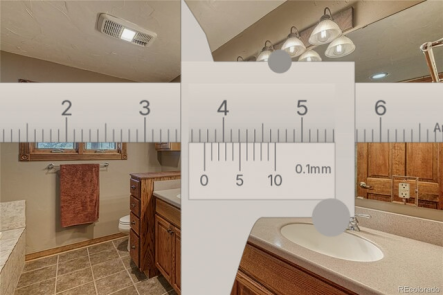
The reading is 37.6mm
